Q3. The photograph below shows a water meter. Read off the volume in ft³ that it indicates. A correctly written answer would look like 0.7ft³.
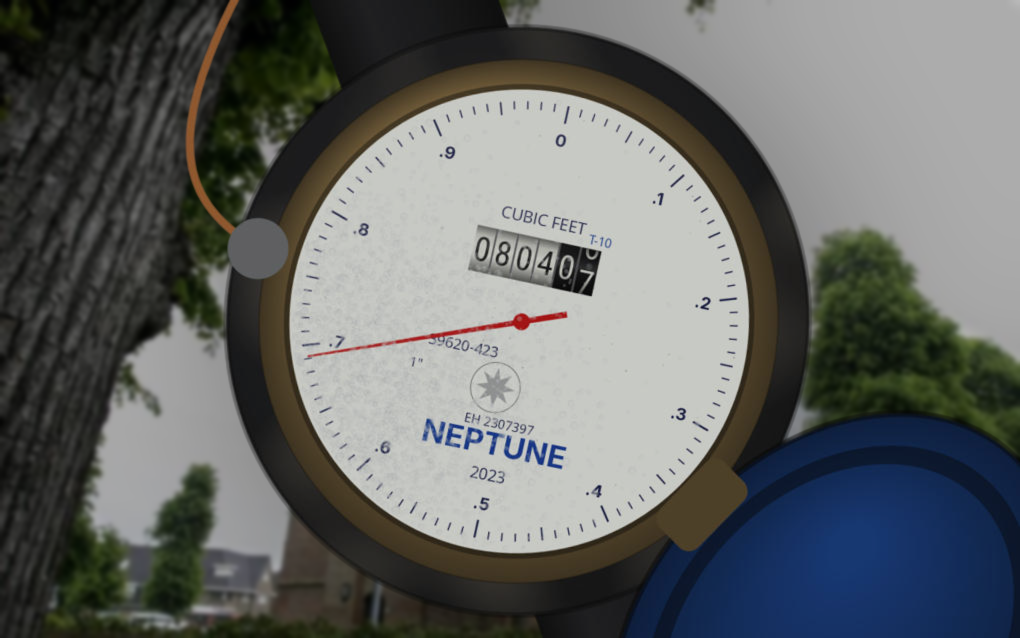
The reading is 80406.69ft³
